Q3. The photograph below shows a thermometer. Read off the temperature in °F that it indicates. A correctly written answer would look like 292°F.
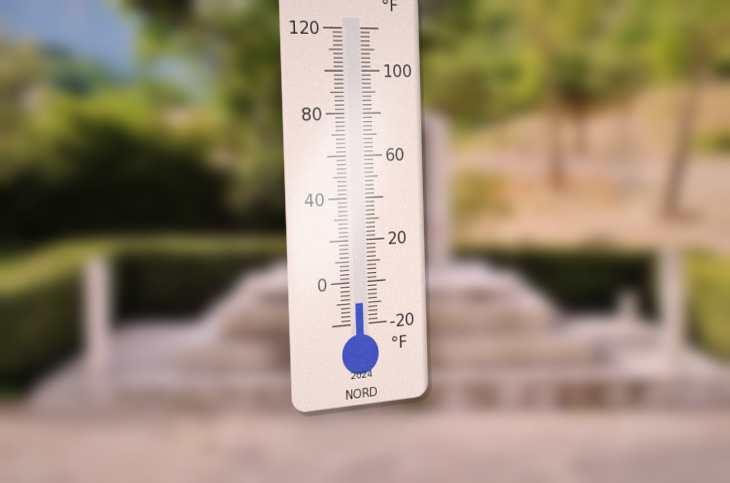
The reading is -10°F
